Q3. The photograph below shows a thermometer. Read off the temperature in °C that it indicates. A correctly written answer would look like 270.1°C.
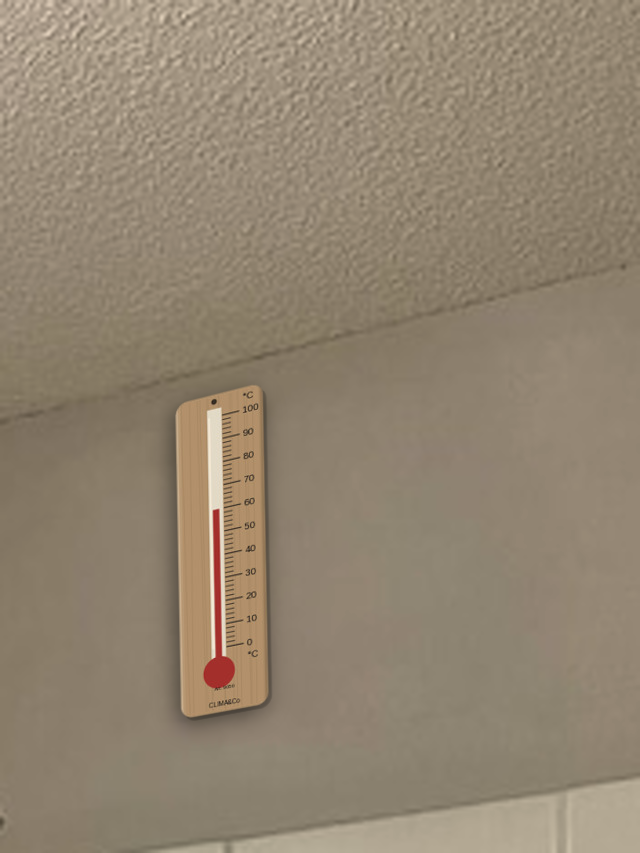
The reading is 60°C
